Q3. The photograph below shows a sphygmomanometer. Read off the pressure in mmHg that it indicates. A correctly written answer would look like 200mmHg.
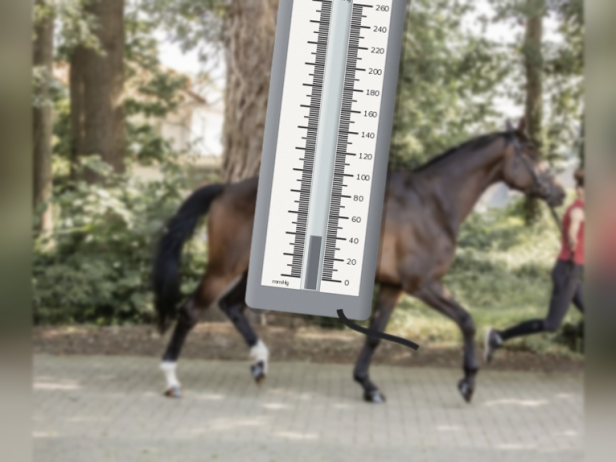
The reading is 40mmHg
